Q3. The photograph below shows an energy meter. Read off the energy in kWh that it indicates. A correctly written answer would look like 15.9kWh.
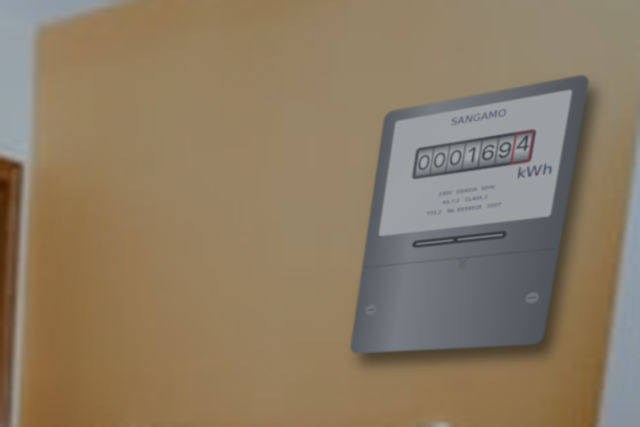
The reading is 169.4kWh
